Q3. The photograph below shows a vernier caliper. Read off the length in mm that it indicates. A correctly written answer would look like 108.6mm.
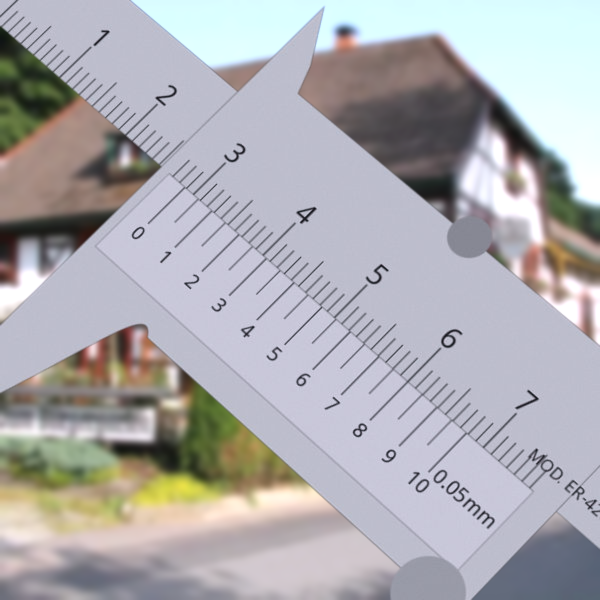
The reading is 28.8mm
